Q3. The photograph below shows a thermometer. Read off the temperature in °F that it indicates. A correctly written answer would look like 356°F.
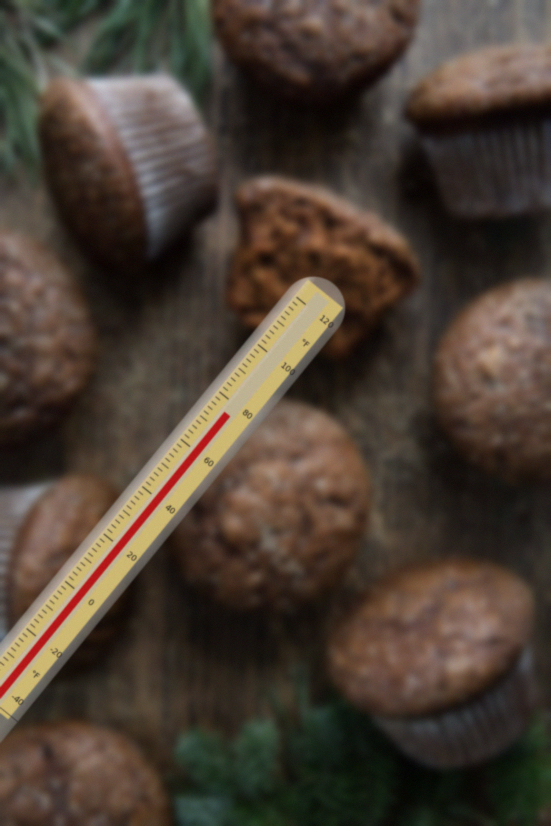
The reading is 76°F
